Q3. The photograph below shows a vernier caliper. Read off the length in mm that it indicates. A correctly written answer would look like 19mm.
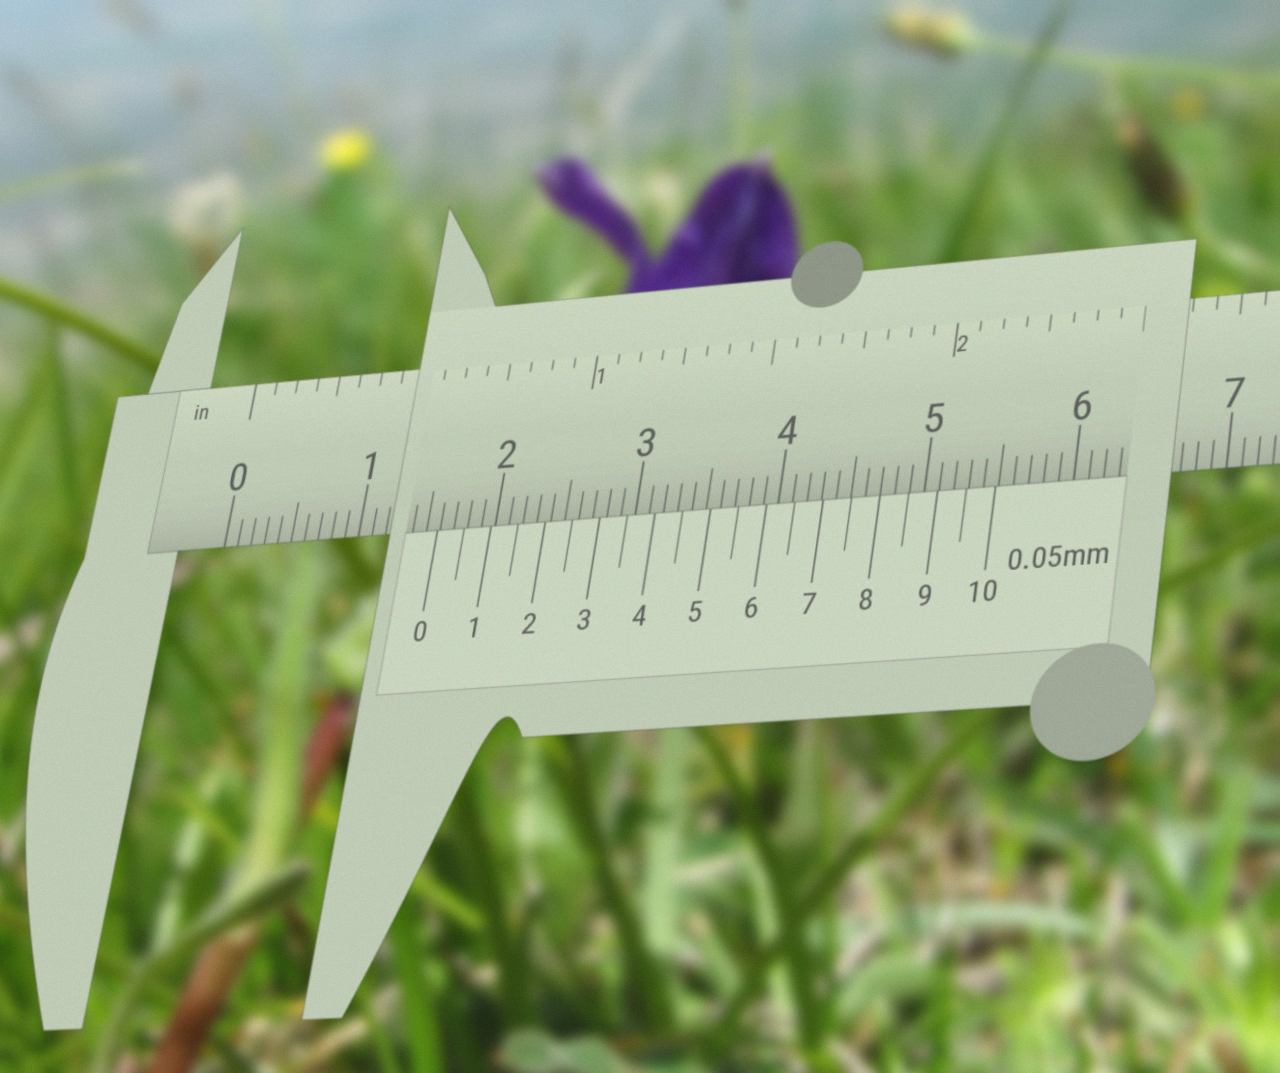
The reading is 15.8mm
